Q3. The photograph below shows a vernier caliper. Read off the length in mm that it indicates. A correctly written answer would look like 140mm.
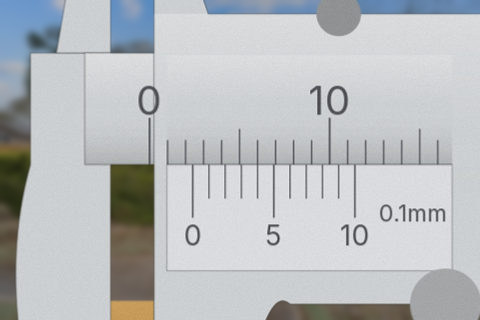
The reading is 2.4mm
